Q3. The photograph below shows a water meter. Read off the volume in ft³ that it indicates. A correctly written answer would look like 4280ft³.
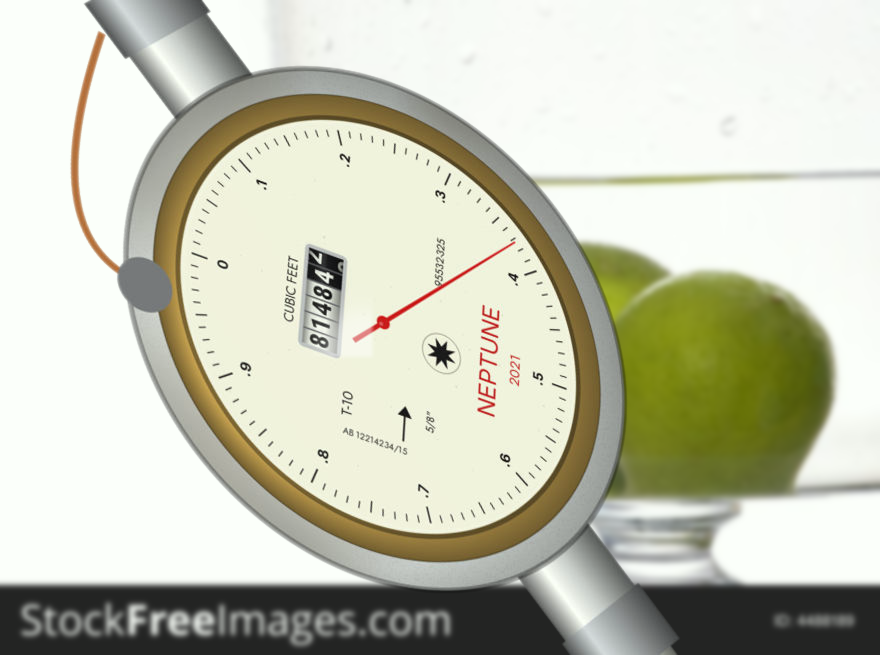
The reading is 814842.37ft³
